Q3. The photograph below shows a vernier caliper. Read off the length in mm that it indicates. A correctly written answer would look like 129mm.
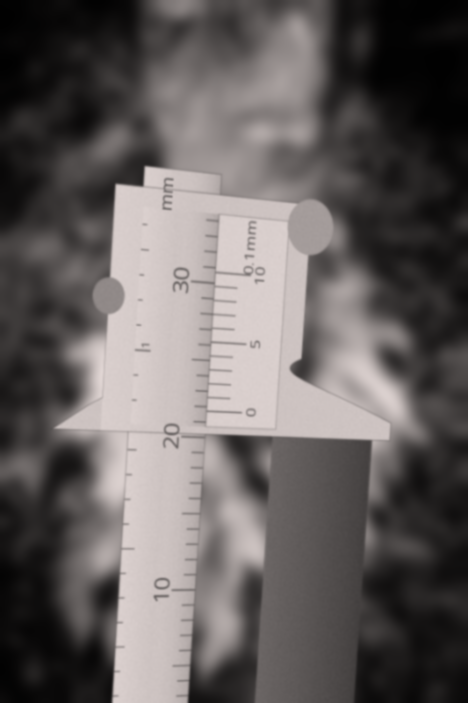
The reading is 21.7mm
